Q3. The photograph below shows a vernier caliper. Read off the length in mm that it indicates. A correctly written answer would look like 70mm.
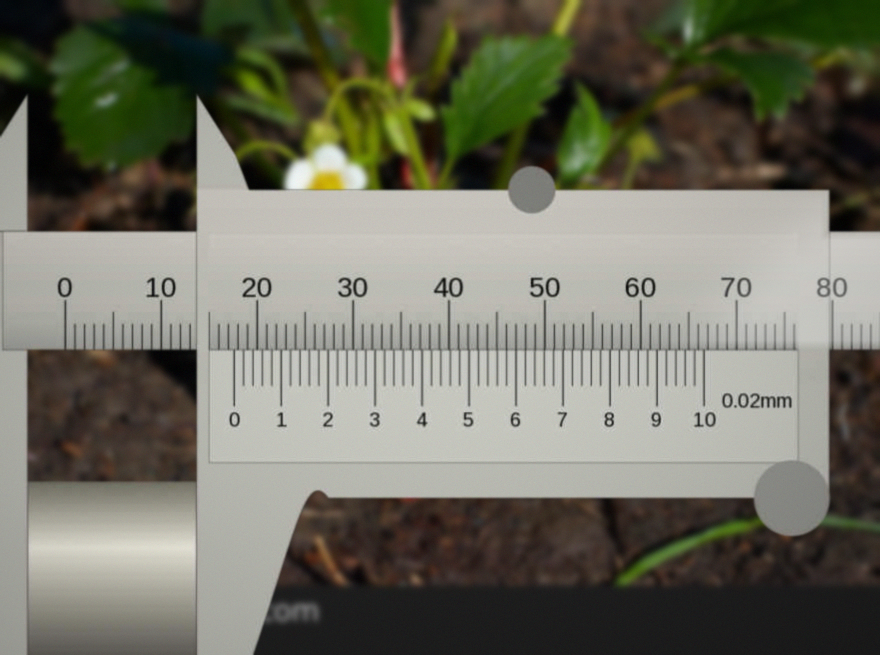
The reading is 17.6mm
